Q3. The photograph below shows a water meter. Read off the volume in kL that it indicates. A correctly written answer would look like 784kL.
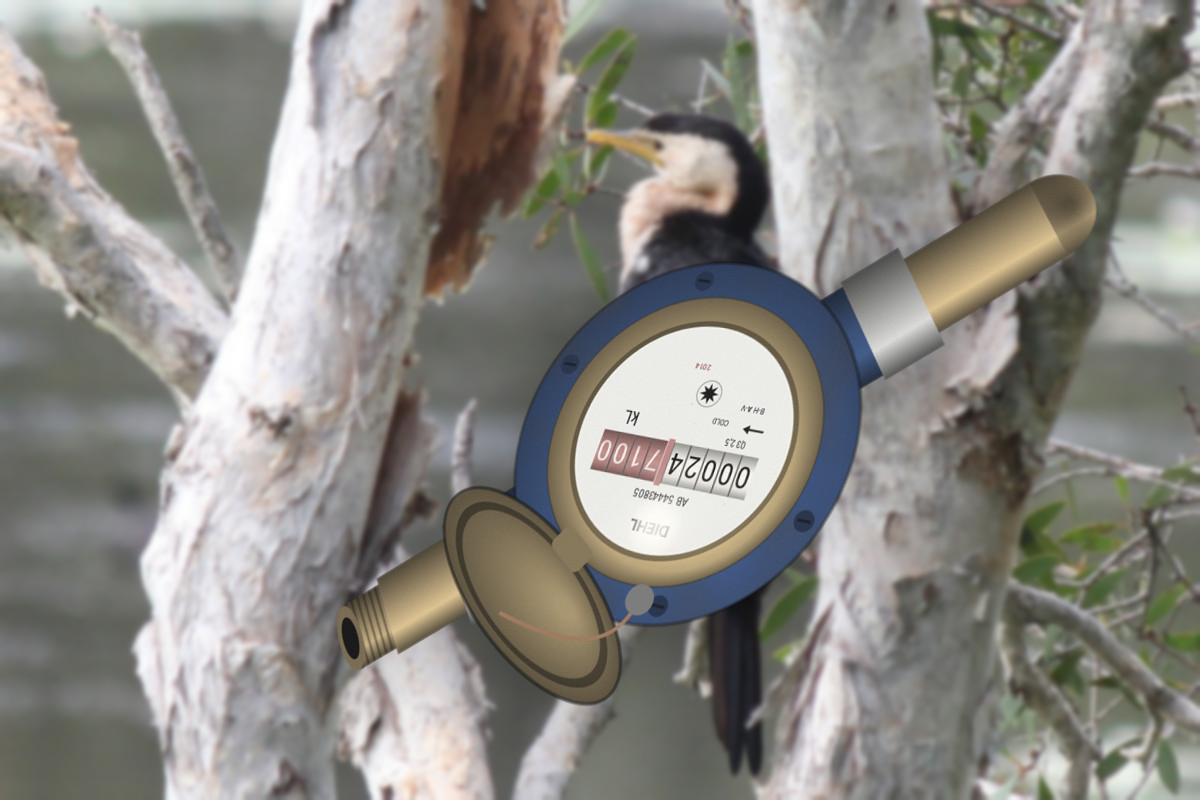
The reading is 24.7100kL
